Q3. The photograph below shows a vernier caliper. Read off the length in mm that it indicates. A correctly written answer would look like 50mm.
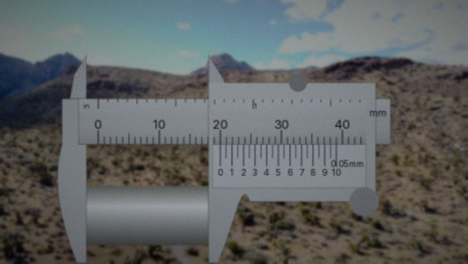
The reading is 20.0mm
